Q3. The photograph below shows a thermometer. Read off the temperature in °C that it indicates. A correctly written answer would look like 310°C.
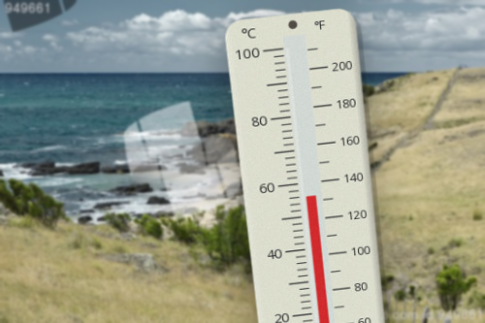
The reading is 56°C
